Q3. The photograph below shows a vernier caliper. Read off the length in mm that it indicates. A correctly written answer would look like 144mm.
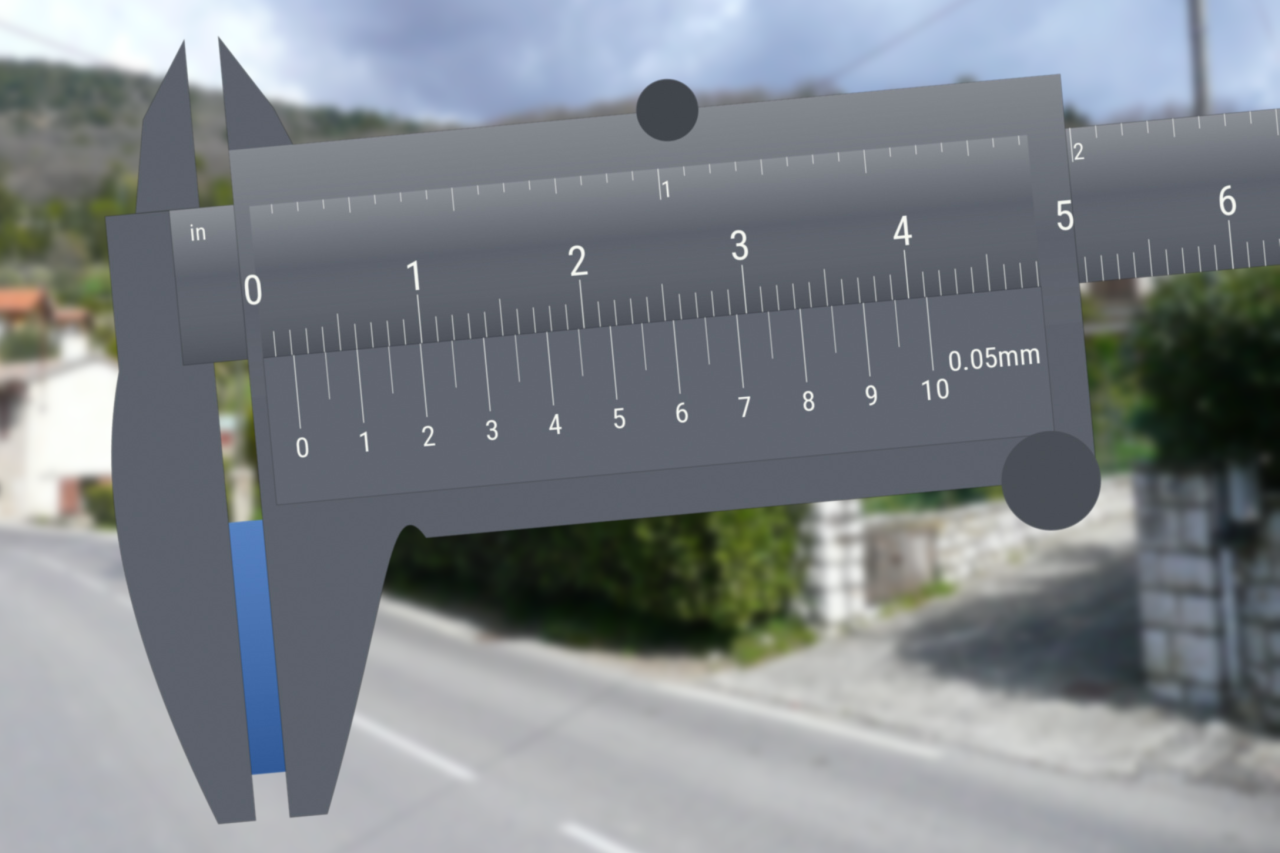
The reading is 2.1mm
